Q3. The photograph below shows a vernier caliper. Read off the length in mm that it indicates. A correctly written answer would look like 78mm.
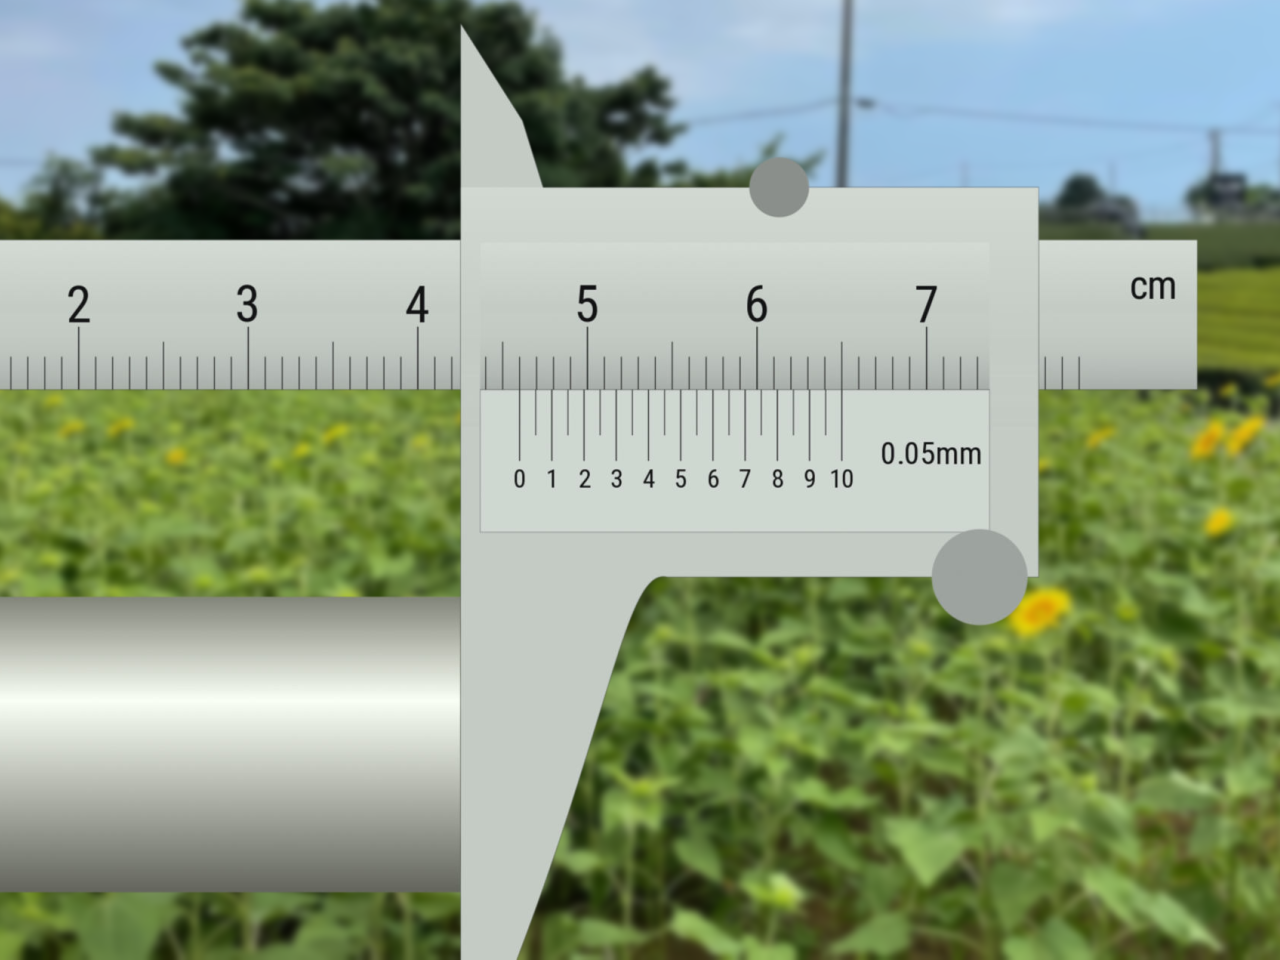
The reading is 46.0mm
